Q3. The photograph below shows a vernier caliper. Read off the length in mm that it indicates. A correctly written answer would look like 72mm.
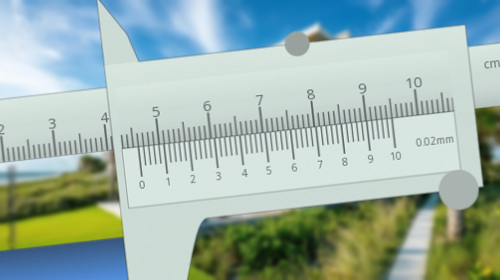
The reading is 46.0mm
